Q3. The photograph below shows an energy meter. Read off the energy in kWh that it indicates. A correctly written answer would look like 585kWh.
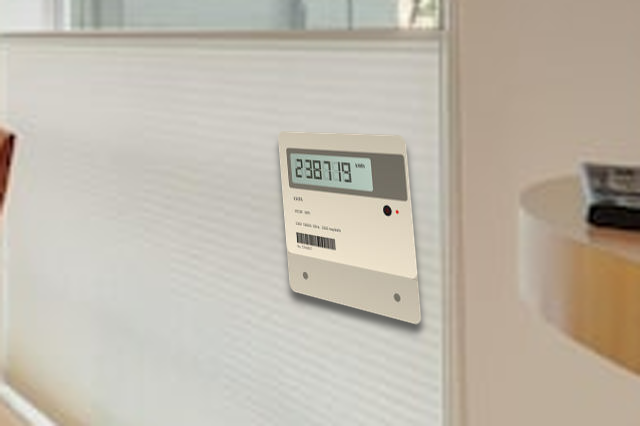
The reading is 238719kWh
